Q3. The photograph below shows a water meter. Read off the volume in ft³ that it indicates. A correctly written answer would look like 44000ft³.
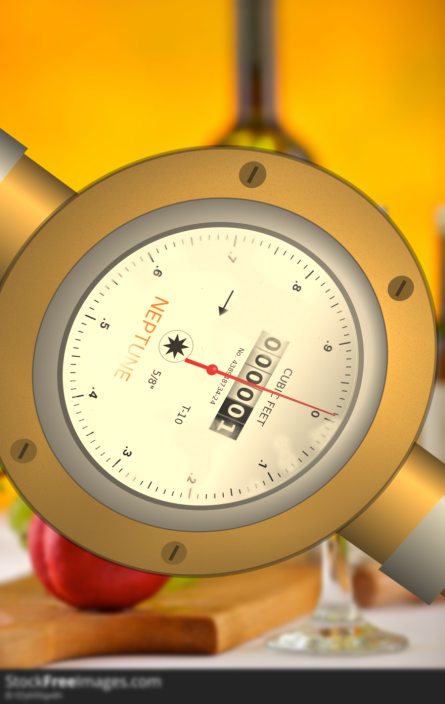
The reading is 0.99ft³
